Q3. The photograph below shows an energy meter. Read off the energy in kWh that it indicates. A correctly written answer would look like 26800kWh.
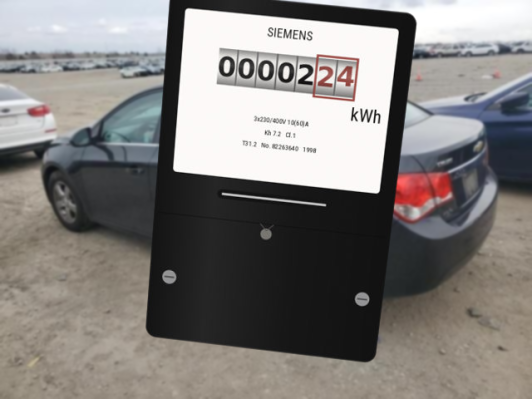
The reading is 2.24kWh
